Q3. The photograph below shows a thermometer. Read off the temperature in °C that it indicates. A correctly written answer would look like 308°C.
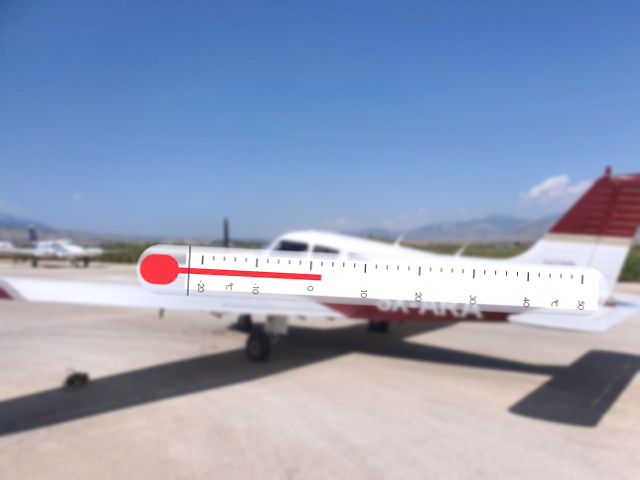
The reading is 2°C
